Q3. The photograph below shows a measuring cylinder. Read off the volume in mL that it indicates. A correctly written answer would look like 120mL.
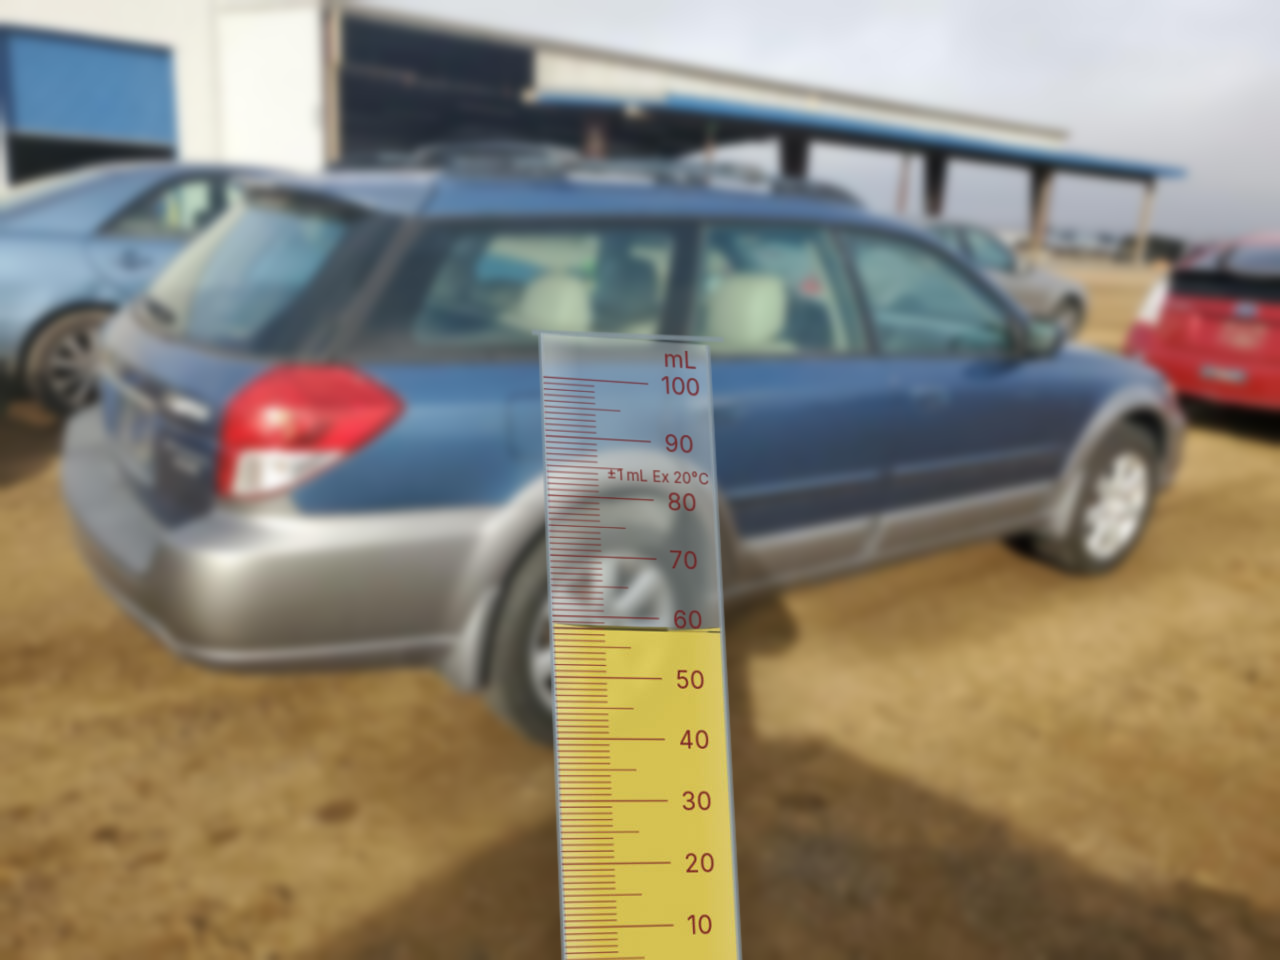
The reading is 58mL
